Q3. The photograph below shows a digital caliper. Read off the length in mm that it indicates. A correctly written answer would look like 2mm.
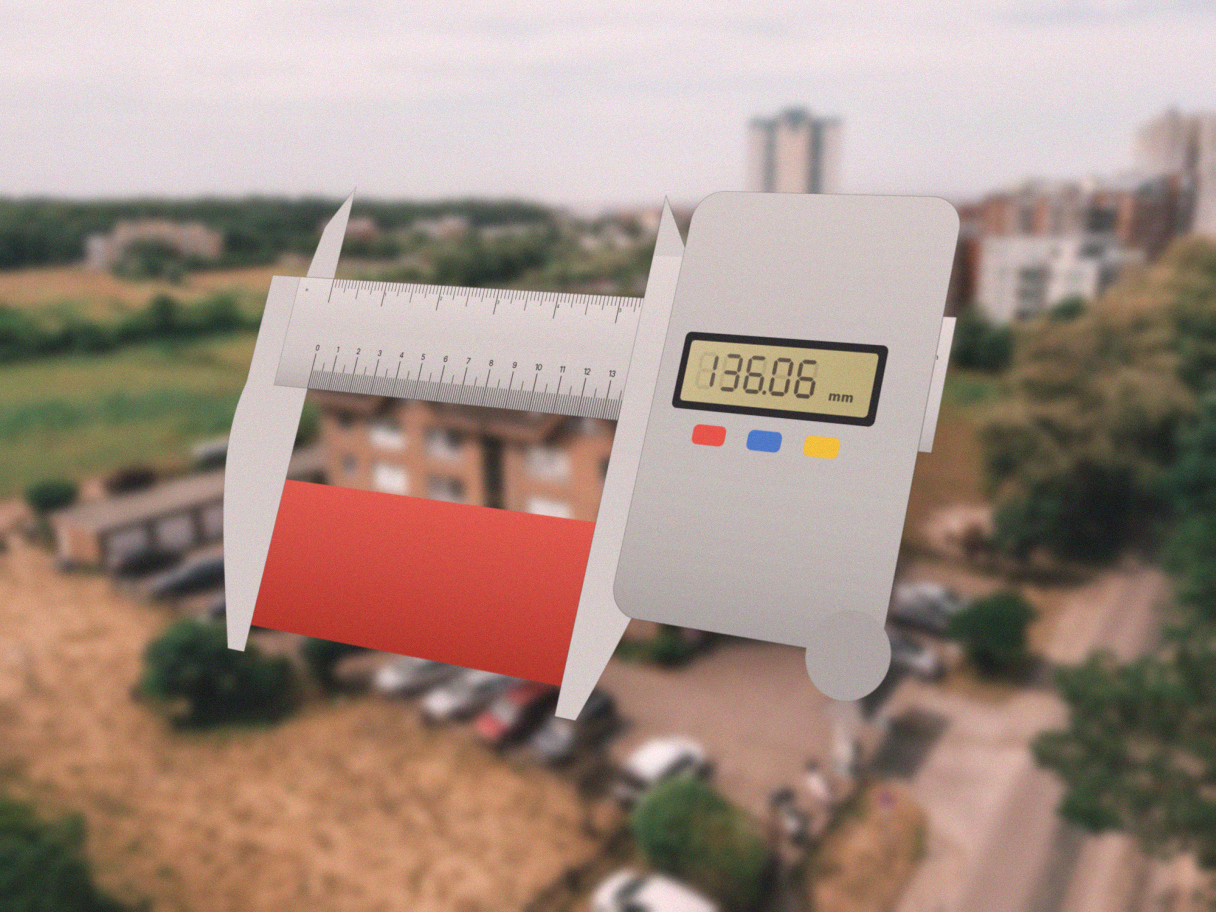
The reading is 136.06mm
